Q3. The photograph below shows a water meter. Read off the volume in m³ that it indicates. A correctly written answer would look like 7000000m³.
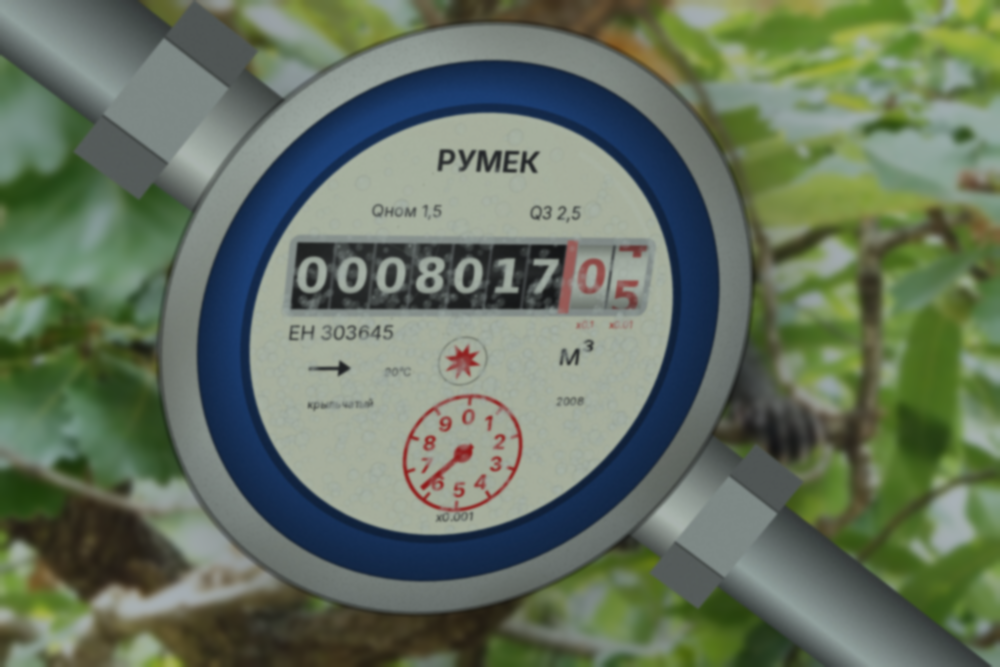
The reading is 8017.046m³
